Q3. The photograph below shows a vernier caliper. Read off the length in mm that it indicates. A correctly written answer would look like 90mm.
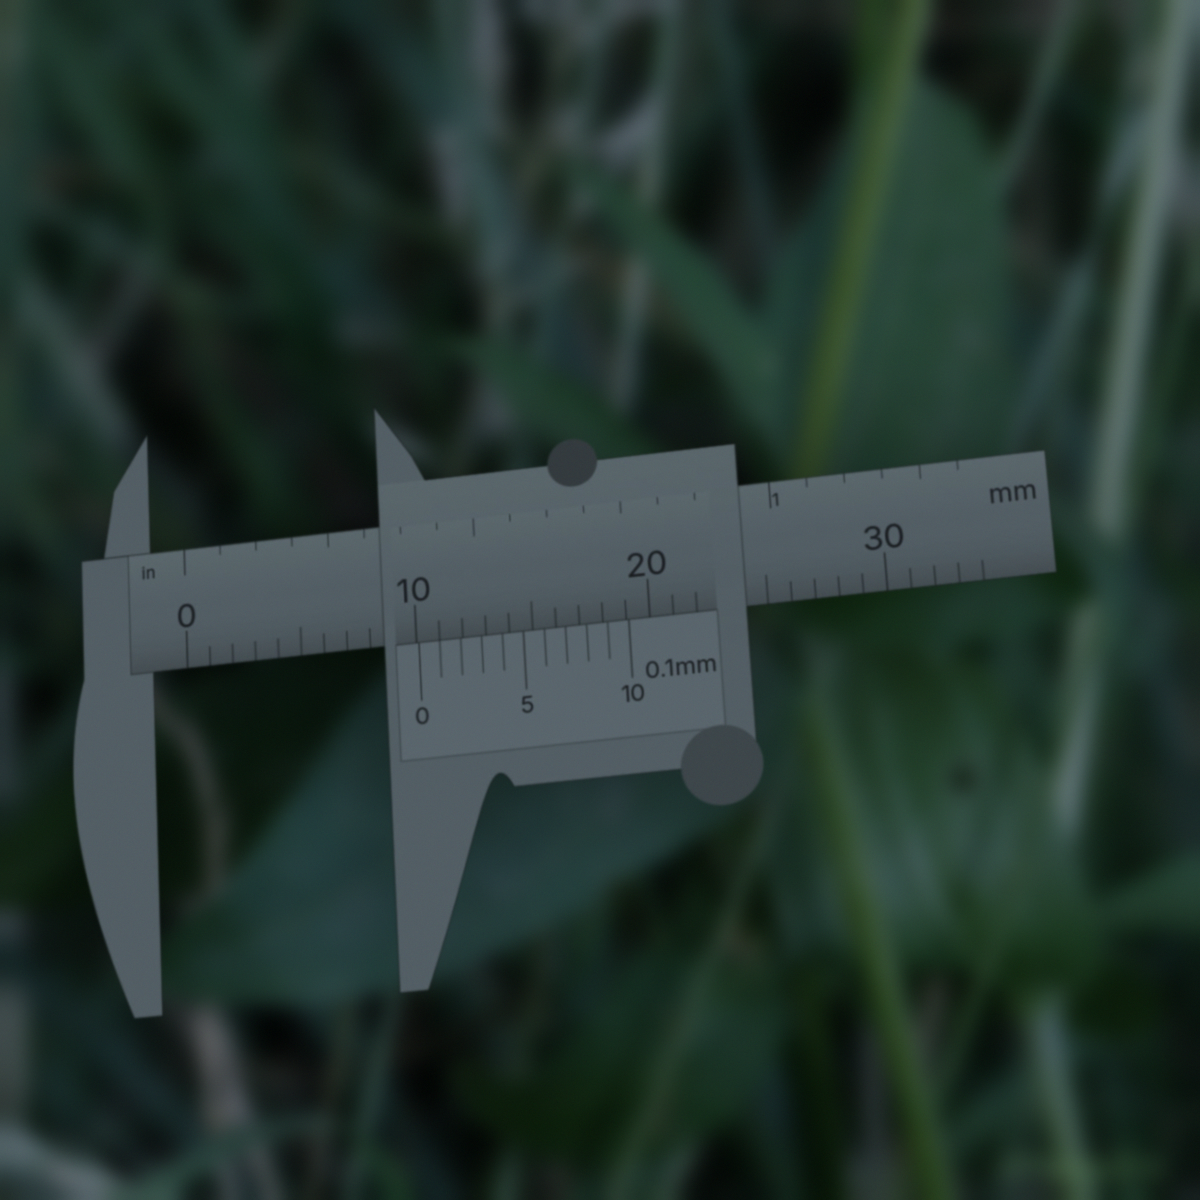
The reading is 10.1mm
